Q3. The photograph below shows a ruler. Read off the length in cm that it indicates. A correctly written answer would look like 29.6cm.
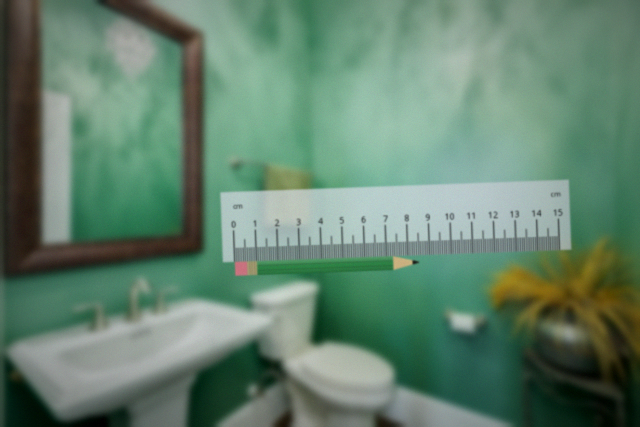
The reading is 8.5cm
